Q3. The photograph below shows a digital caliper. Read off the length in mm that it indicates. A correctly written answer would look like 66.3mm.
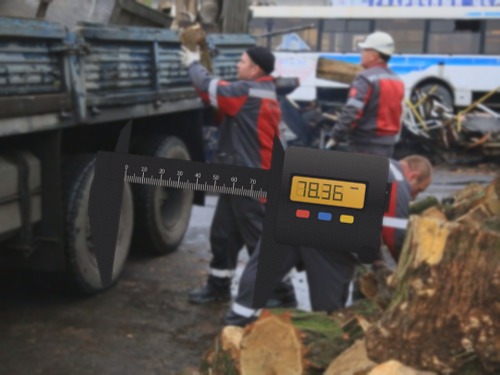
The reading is 78.36mm
